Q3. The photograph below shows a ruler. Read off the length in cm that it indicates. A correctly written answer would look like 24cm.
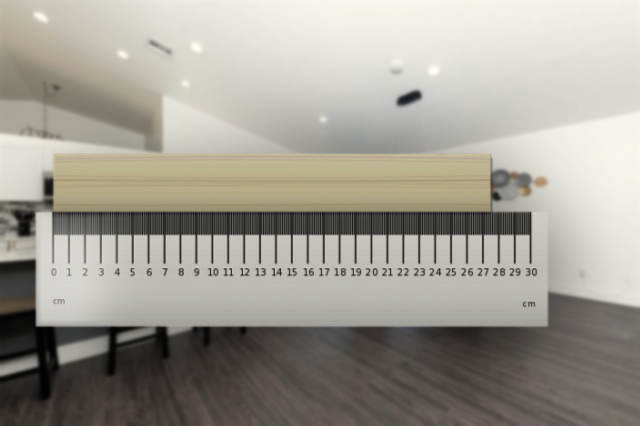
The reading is 27.5cm
